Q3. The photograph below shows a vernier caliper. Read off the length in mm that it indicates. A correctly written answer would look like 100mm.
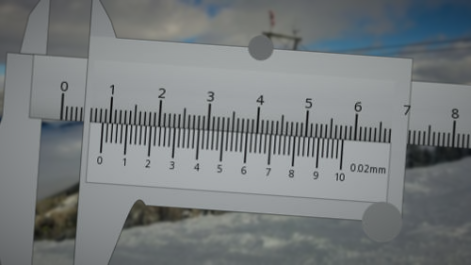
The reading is 8.5mm
